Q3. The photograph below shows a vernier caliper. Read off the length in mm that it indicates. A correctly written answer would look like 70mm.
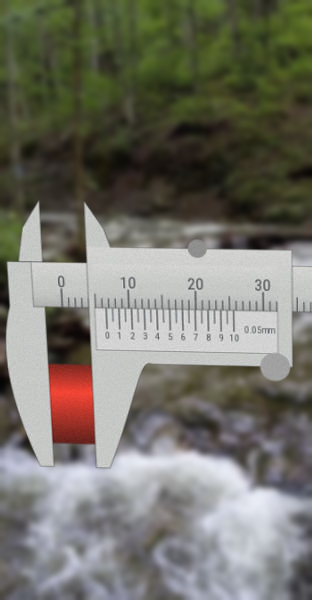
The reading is 6.6mm
